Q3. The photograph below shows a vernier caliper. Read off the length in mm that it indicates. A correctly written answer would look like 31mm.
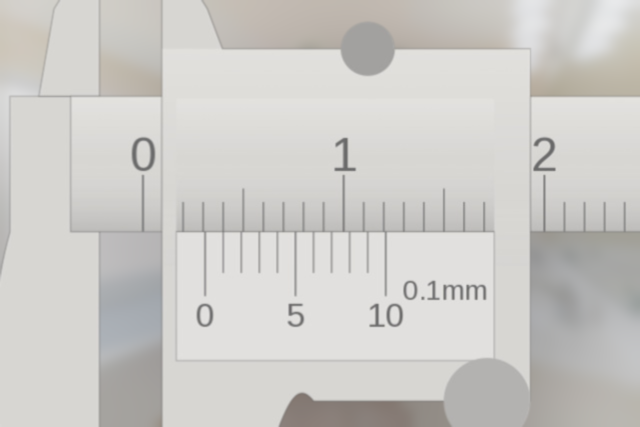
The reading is 3.1mm
